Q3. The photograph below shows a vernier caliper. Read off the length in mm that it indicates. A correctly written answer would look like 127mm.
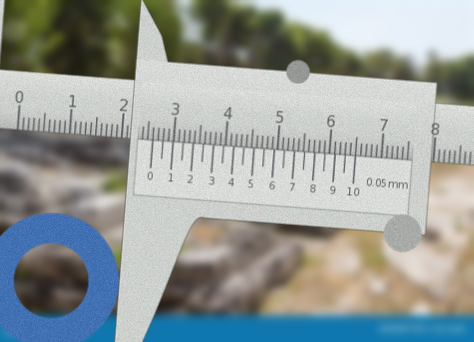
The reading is 26.0mm
